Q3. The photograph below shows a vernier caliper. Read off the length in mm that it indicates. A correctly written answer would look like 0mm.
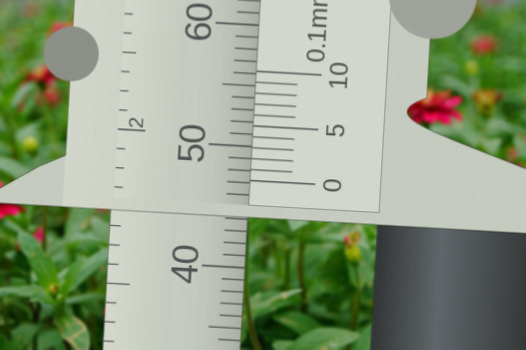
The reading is 47.2mm
